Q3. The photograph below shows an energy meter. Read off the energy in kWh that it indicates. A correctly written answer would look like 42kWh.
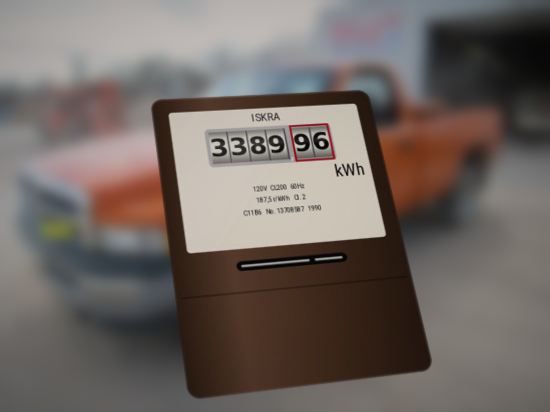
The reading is 3389.96kWh
